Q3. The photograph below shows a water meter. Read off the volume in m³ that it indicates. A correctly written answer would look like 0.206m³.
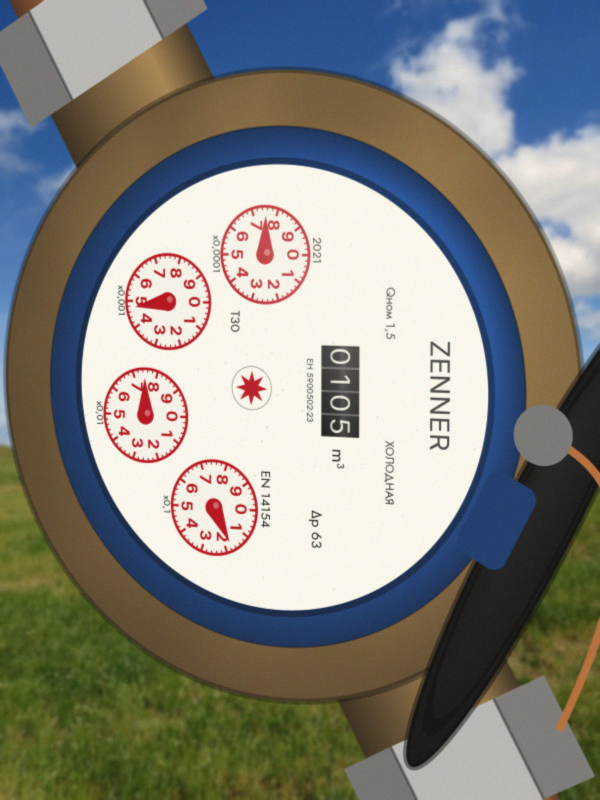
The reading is 105.1747m³
